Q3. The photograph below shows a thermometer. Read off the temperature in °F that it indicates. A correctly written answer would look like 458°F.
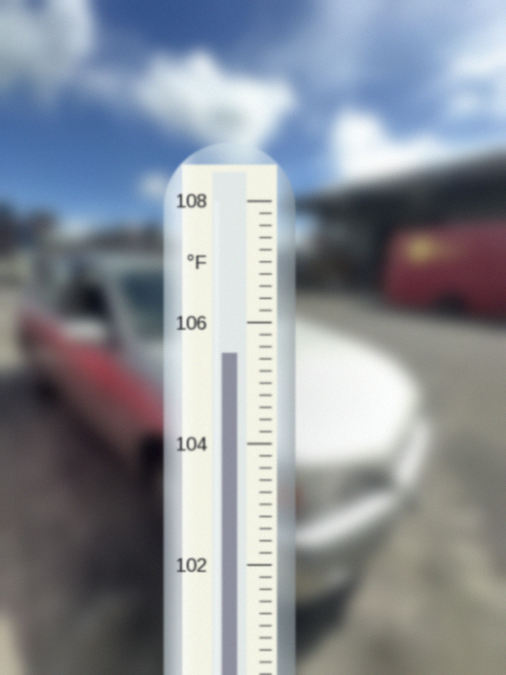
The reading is 105.5°F
